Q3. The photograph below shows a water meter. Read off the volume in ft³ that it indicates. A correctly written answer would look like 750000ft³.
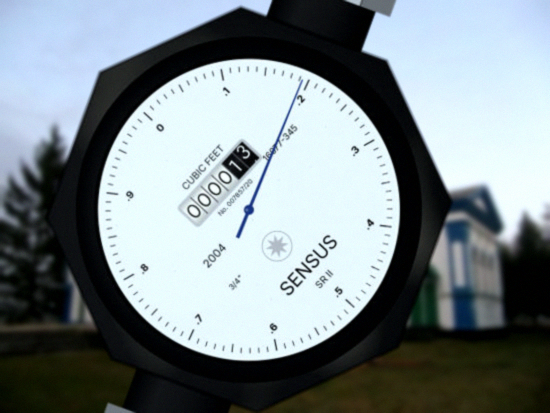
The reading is 13.19ft³
